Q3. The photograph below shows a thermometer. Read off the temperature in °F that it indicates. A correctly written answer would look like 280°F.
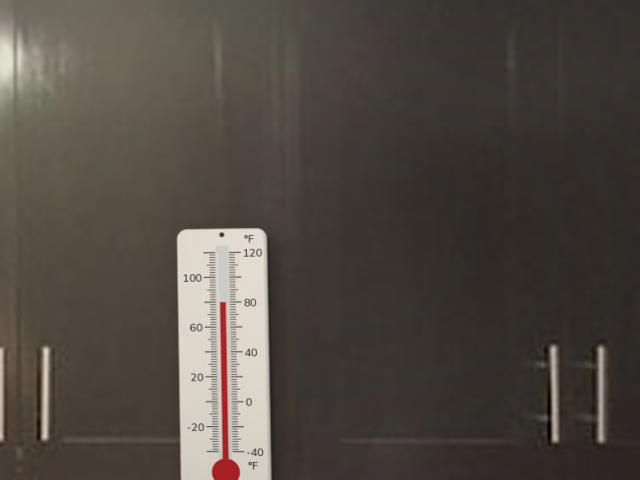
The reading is 80°F
